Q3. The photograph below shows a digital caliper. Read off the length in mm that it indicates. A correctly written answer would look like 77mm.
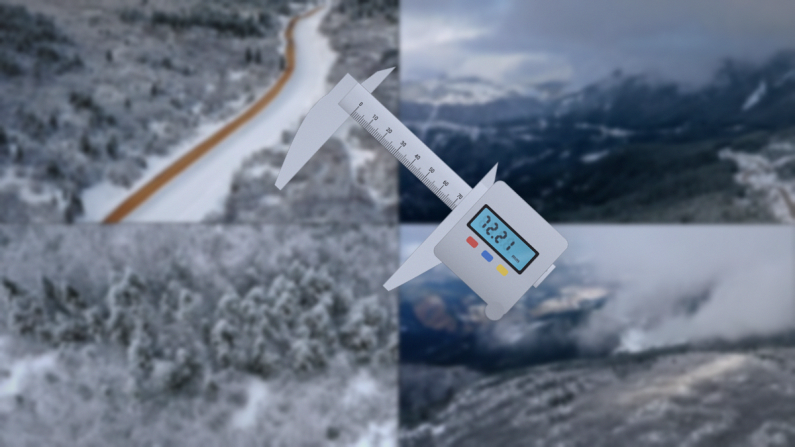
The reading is 72.21mm
